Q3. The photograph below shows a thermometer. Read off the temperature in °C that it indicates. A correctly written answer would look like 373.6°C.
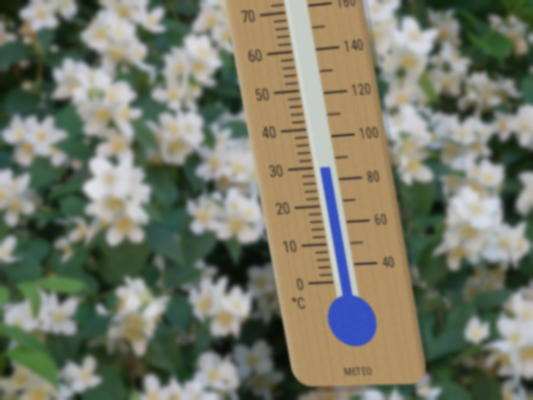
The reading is 30°C
